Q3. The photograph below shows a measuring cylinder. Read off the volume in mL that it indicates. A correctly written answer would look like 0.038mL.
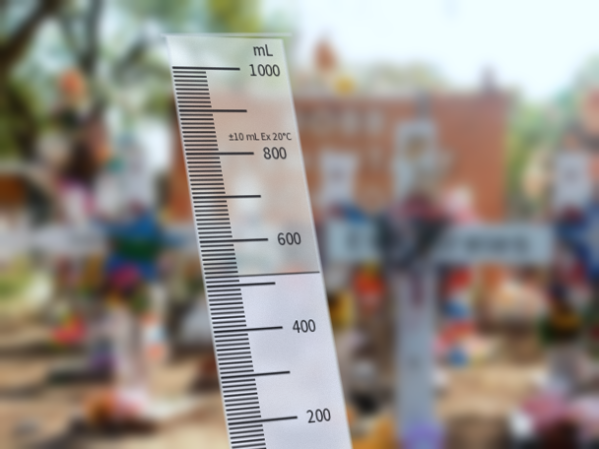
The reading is 520mL
